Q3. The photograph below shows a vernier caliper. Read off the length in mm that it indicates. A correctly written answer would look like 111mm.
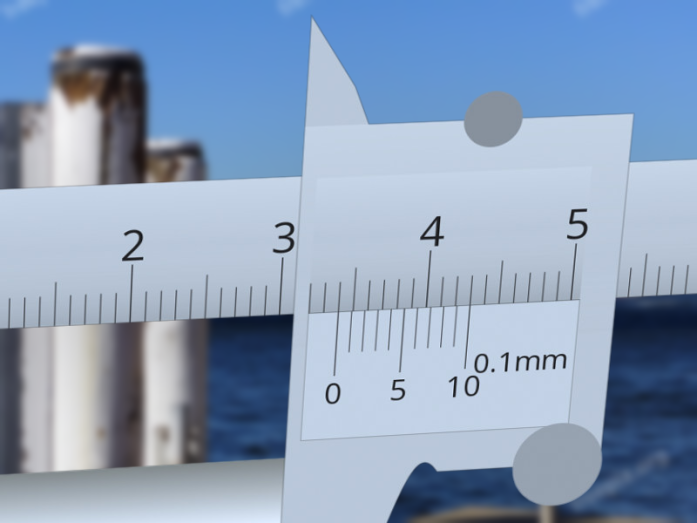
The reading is 34.0mm
